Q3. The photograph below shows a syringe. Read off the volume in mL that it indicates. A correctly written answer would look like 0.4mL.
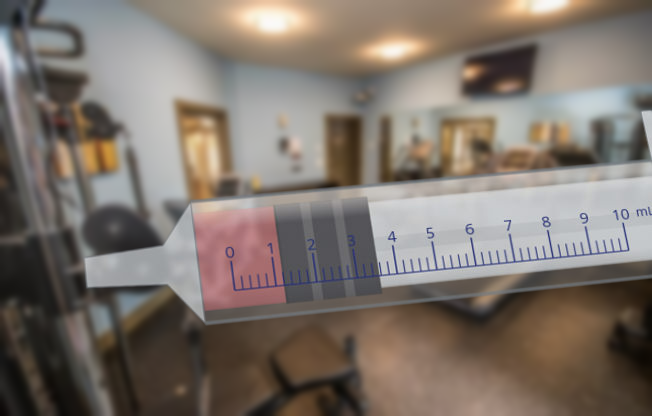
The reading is 1.2mL
